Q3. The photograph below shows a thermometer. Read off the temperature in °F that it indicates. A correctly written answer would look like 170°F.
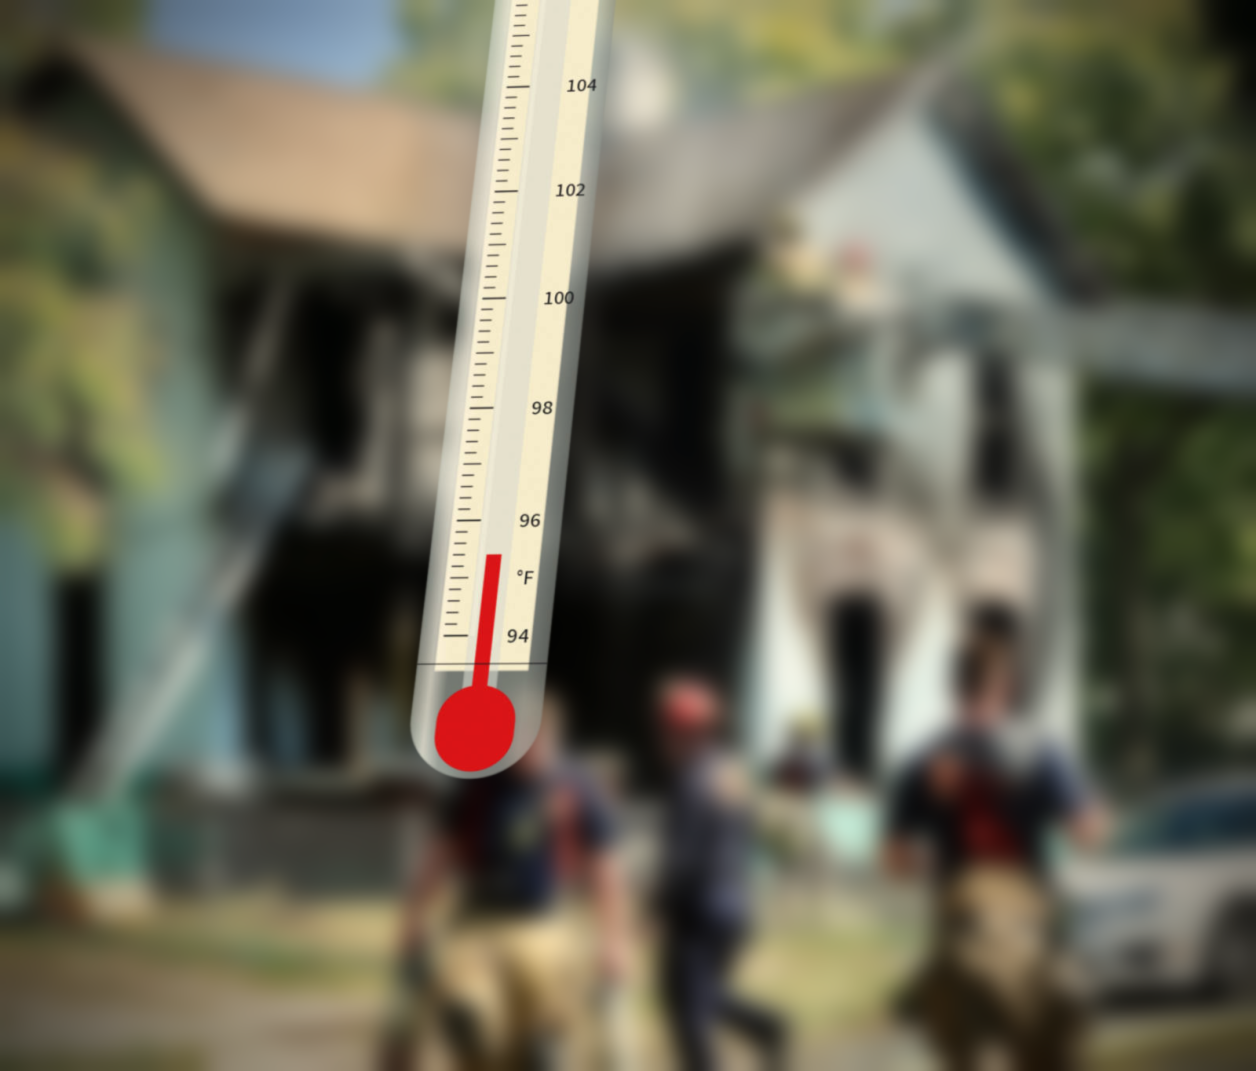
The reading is 95.4°F
